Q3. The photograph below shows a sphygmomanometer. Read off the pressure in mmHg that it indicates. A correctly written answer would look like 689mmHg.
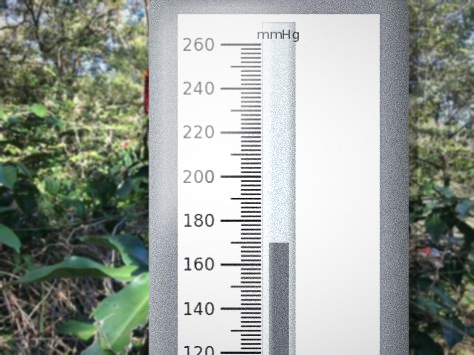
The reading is 170mmHg
